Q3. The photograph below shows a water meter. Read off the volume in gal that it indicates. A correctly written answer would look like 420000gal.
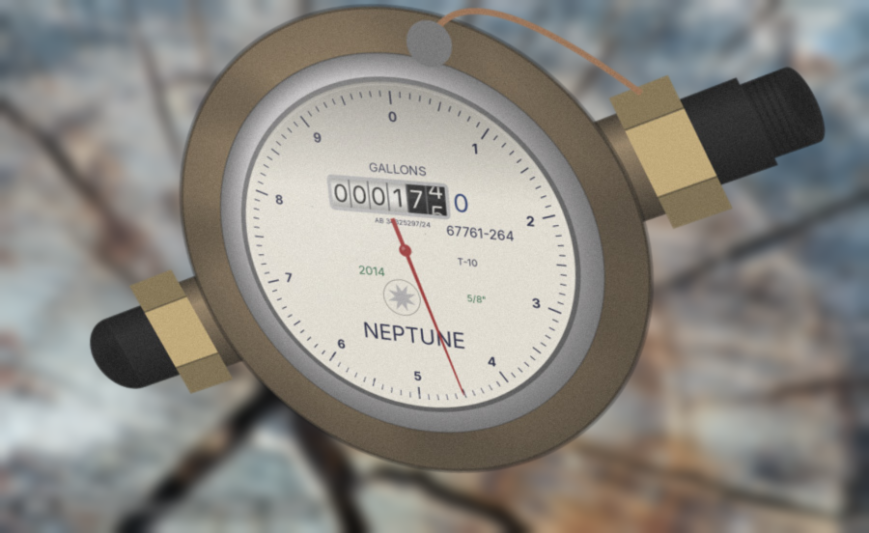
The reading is 1744.5gal
